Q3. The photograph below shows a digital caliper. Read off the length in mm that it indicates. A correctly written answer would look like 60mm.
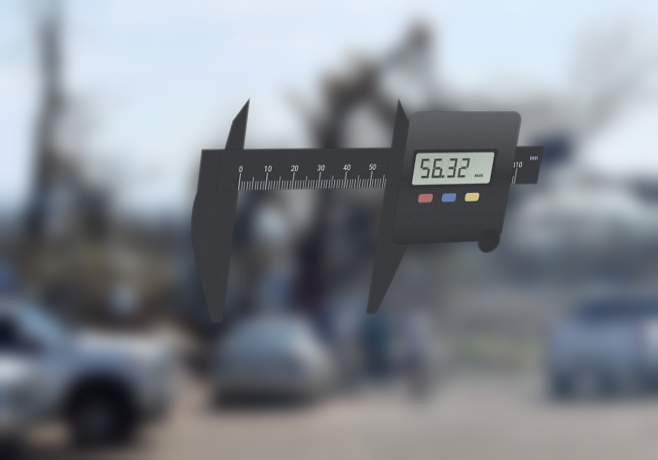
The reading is 56.32mm
